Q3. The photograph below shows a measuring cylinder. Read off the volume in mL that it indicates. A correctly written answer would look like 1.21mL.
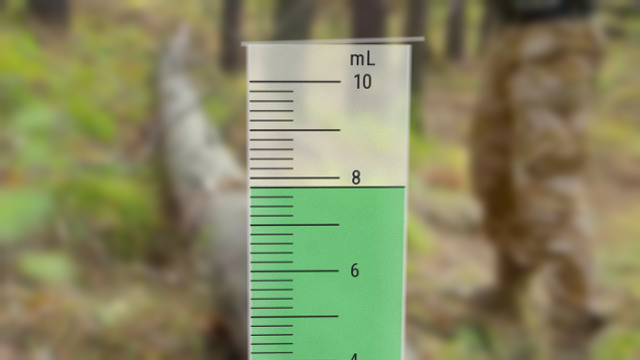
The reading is 7.8mL
